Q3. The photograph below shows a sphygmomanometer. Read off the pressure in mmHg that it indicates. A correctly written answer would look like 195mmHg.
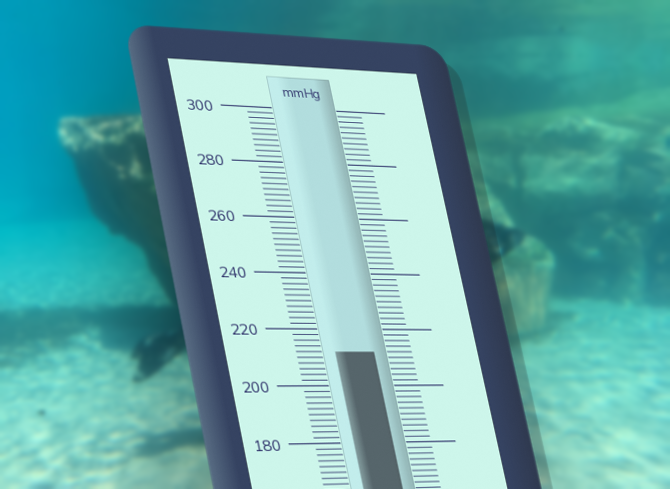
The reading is 212mmHg
